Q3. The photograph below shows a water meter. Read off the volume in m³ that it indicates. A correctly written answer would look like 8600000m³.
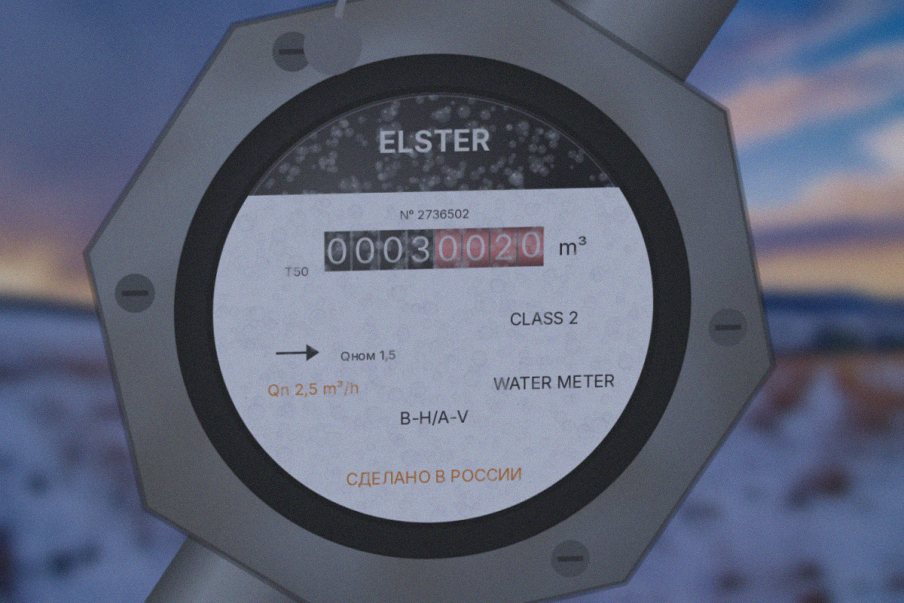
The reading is 3.0020m³
